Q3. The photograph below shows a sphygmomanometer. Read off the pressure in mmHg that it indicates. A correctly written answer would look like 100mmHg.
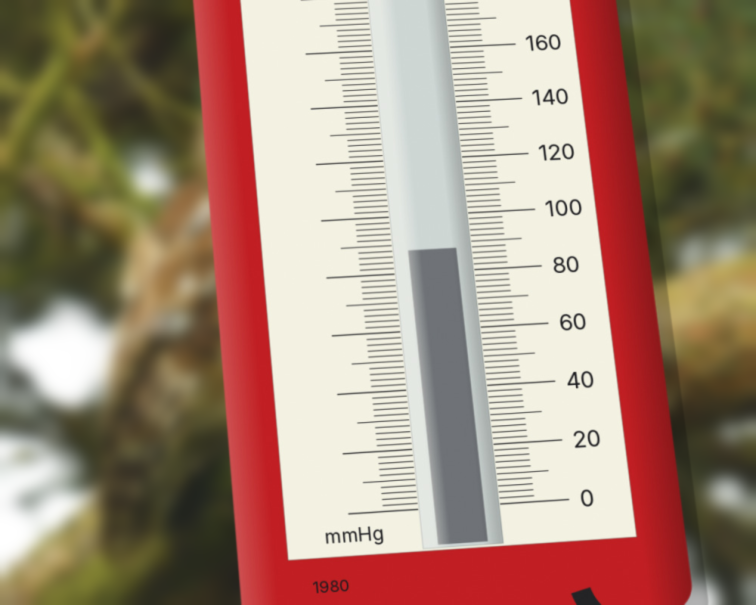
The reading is 88mmHg
